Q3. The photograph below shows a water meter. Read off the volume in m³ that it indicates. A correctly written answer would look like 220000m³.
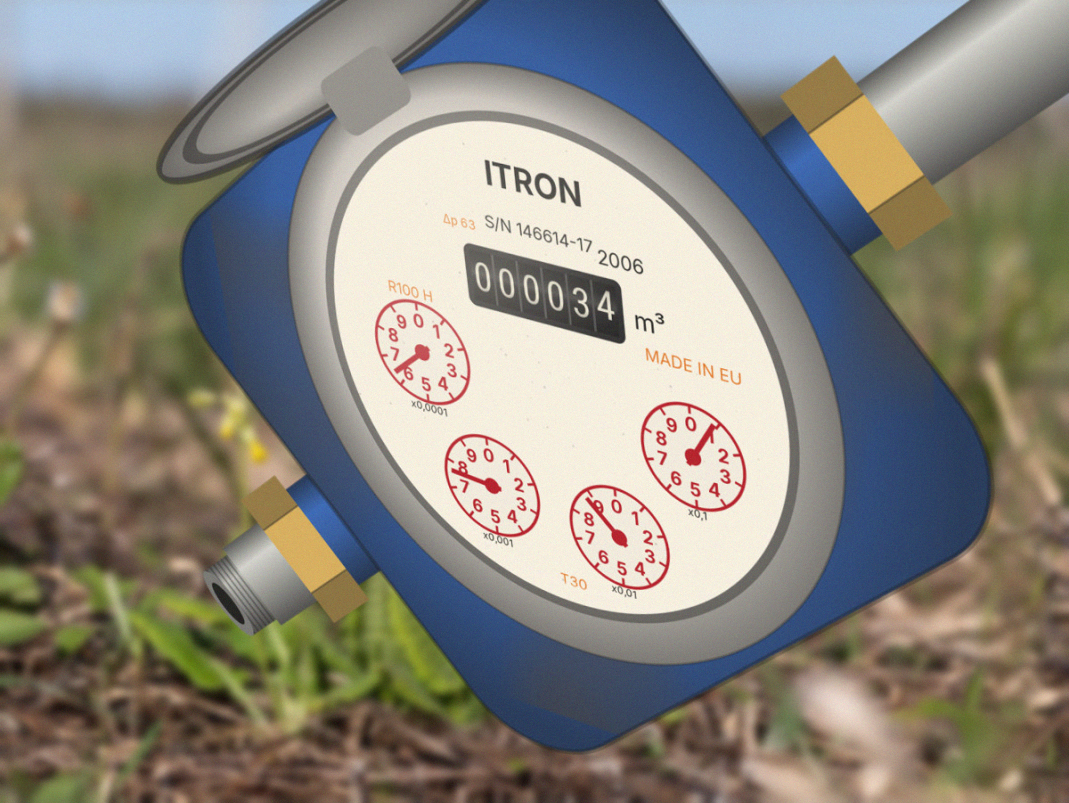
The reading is 34.0876m³
